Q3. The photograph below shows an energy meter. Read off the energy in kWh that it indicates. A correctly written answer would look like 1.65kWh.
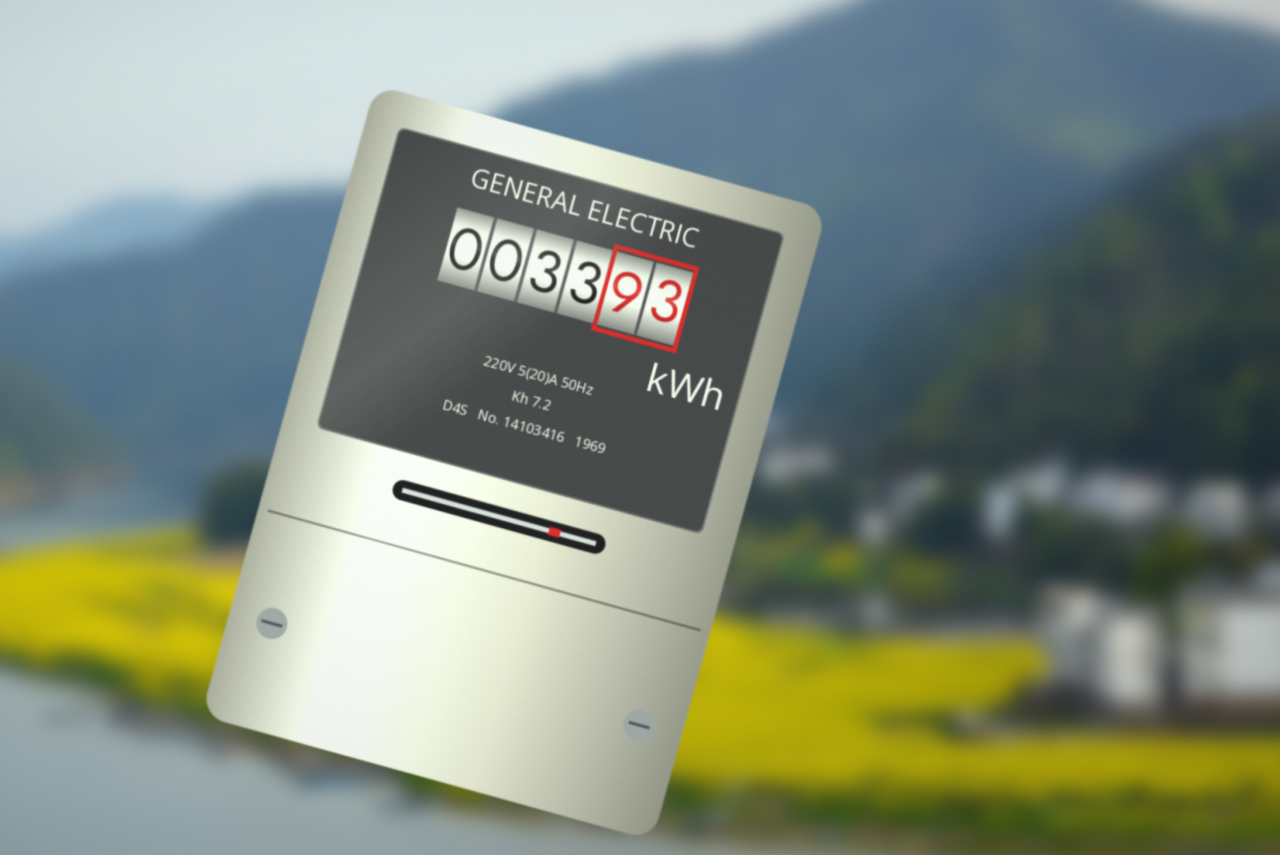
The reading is 33.93kWh
